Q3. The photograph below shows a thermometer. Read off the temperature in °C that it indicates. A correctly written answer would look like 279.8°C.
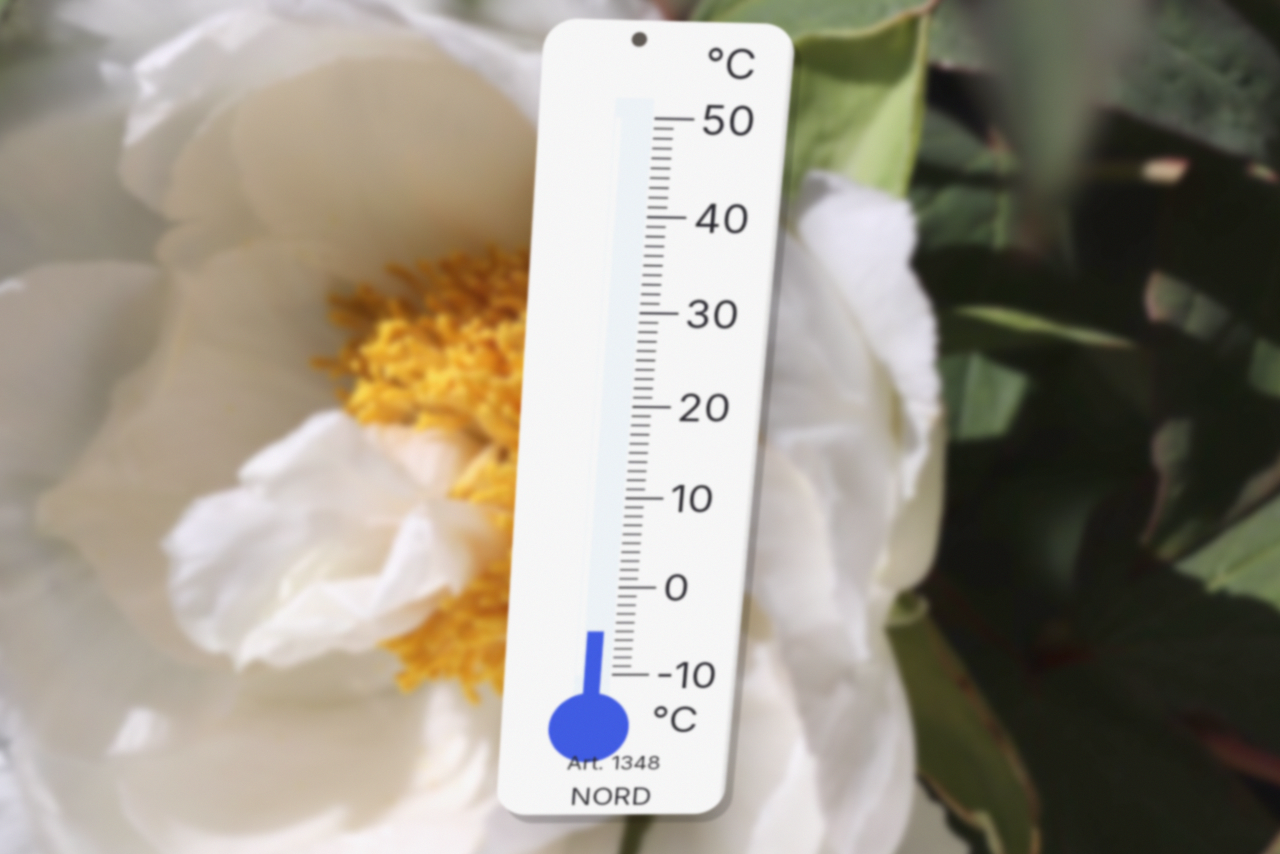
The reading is -5°C
